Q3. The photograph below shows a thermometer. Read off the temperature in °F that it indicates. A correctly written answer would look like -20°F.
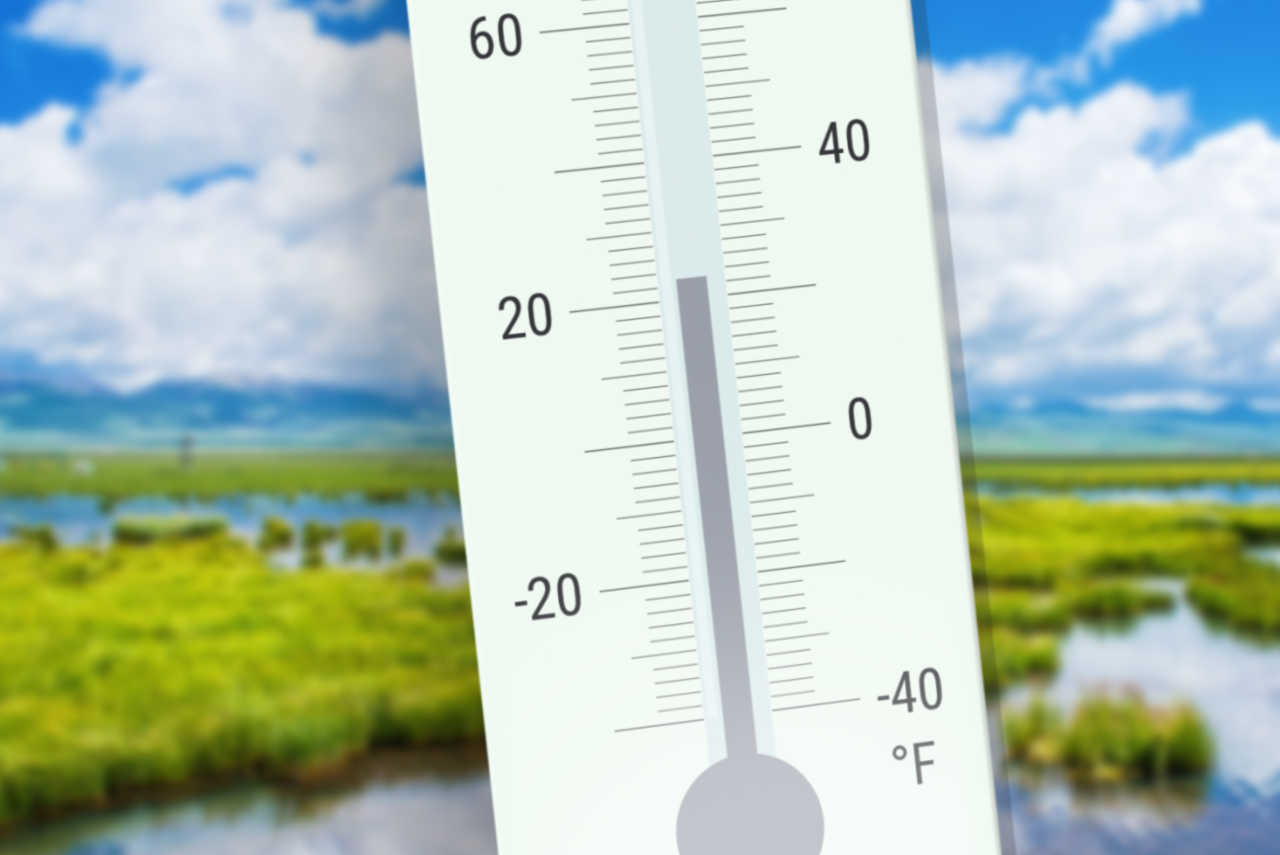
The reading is 23°F
